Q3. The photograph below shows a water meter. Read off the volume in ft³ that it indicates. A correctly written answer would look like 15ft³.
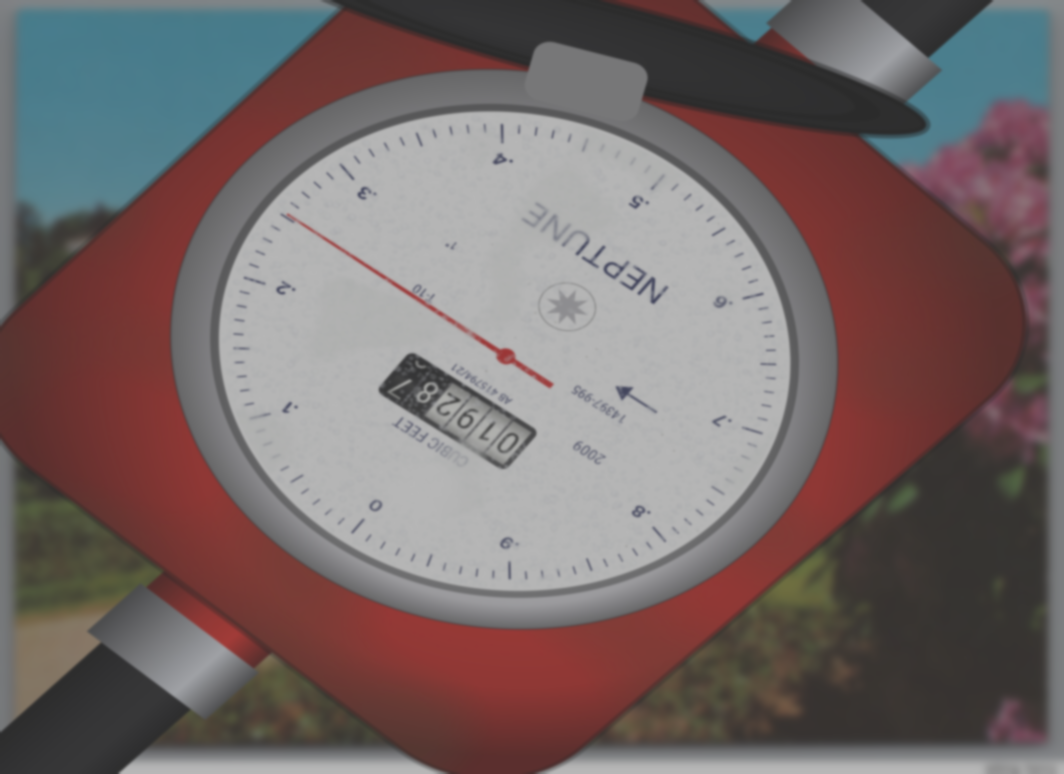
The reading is 19287.25ft³
